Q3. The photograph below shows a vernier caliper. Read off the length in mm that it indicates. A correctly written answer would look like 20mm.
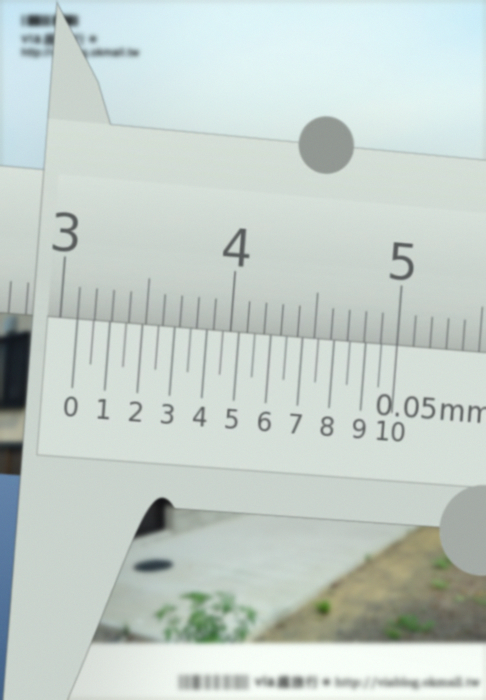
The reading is 31.0mm
